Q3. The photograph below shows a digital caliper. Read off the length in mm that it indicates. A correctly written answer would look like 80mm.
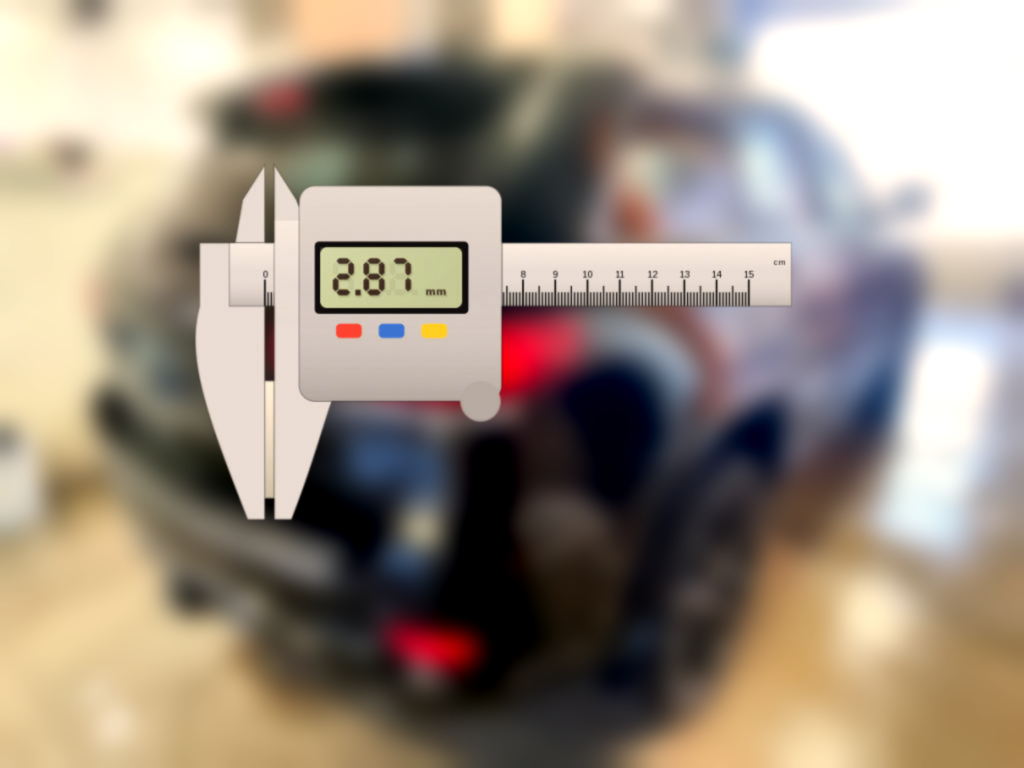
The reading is 2.87mm
